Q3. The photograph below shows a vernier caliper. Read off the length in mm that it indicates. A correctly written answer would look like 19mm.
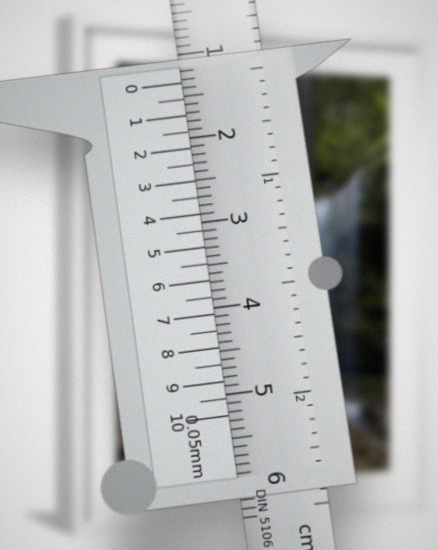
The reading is 13.4mm
